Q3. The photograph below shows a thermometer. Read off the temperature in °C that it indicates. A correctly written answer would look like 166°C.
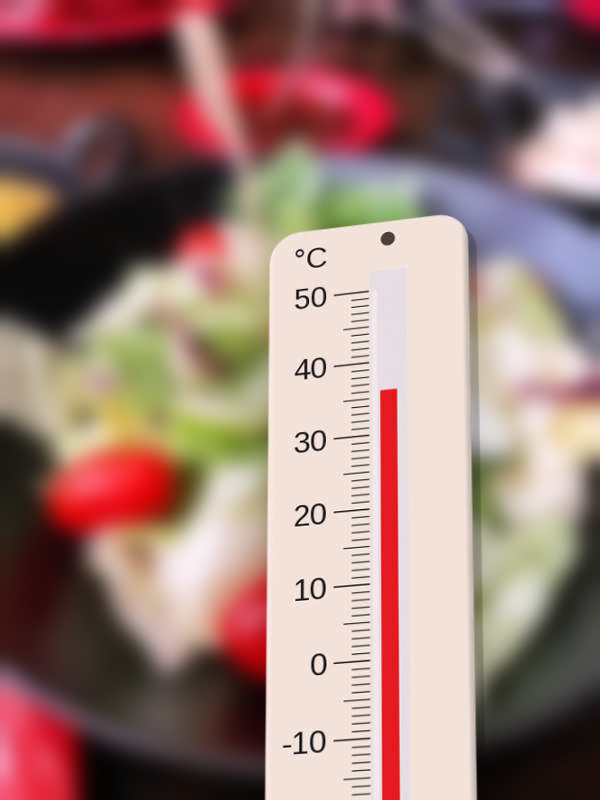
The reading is 36°C
